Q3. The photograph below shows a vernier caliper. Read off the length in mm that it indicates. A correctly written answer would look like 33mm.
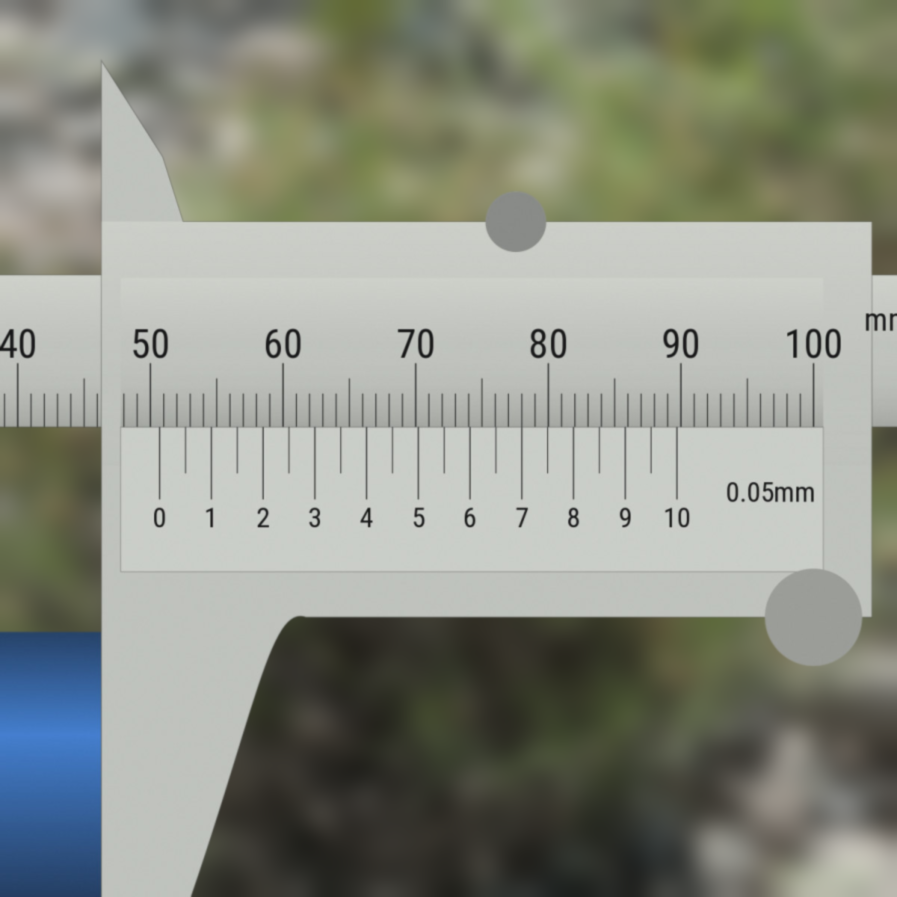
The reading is 50.7mm
